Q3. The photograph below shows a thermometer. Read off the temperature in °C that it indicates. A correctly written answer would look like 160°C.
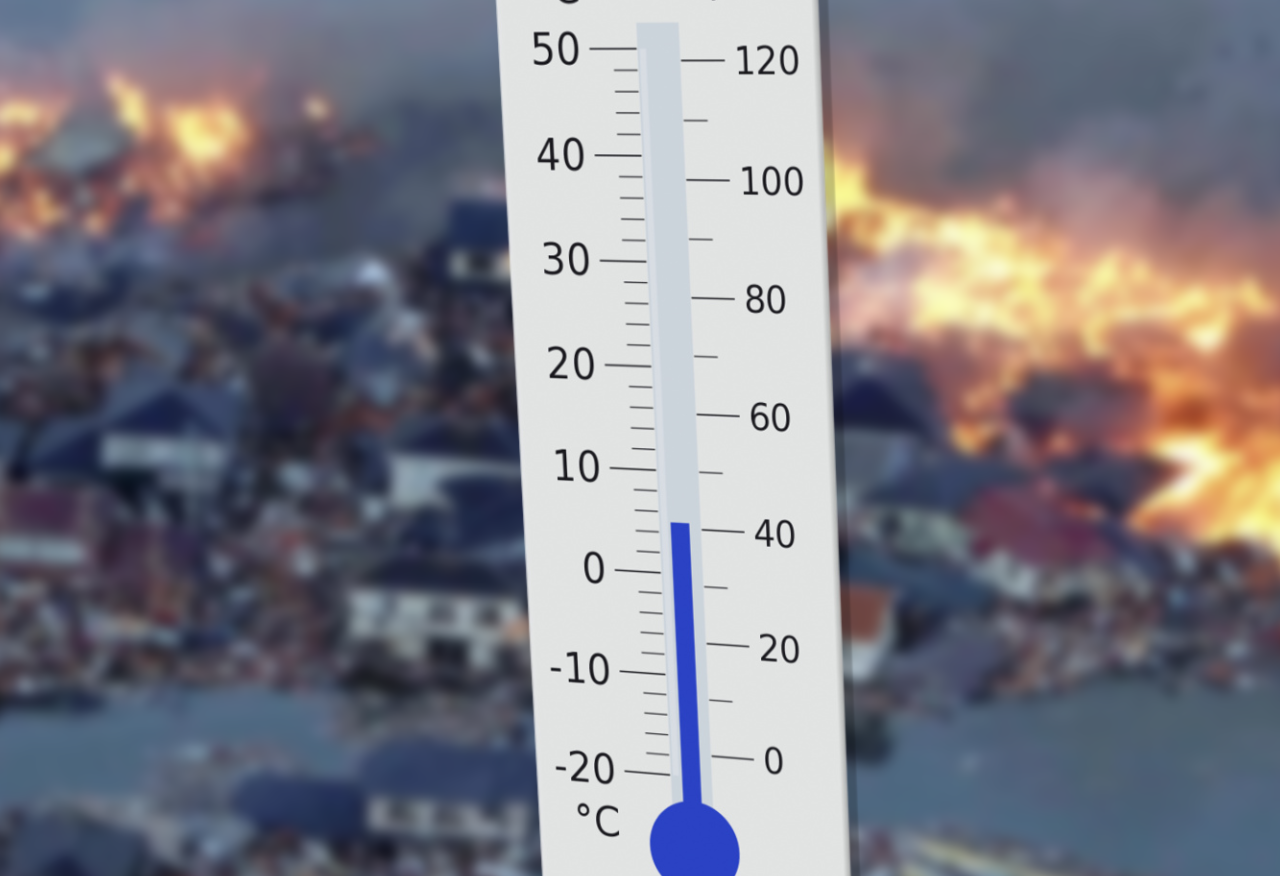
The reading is 5°C
